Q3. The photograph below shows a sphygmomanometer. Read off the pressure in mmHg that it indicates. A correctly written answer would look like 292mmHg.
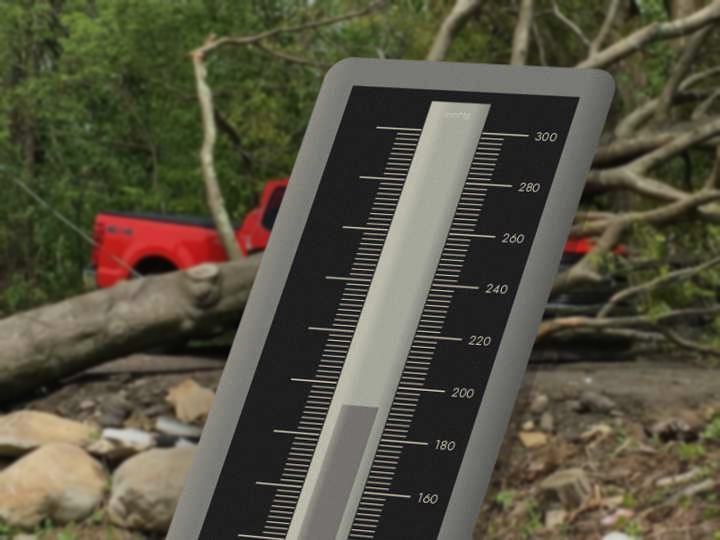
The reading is 192mmHg
